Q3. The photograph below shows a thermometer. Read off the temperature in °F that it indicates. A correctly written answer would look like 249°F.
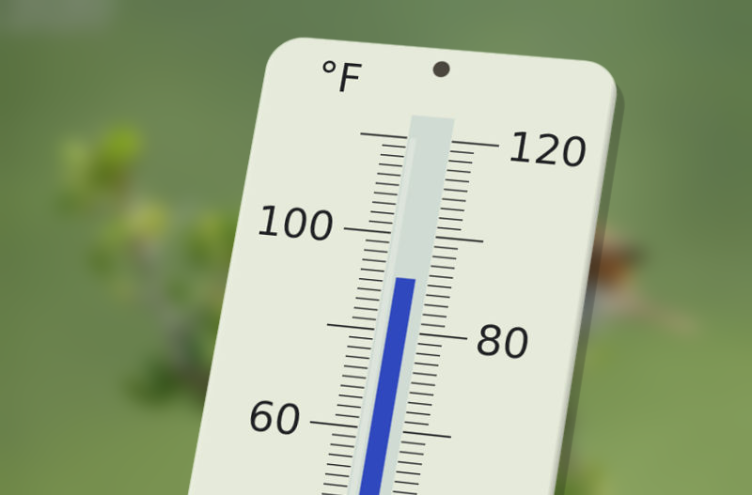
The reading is 91°F
